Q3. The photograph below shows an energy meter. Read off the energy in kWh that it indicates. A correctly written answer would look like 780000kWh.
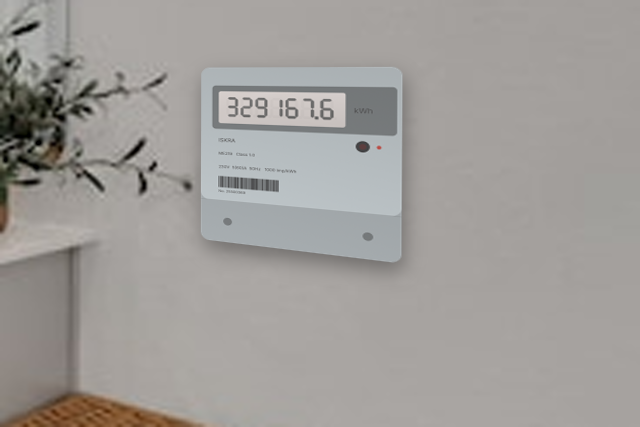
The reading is 329167.6kWh
